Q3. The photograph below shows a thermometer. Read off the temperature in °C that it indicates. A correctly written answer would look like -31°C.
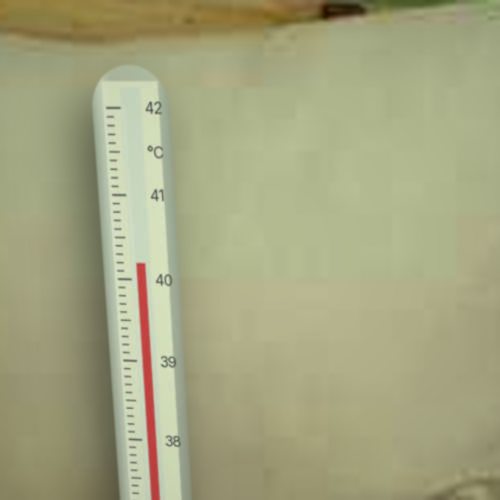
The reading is 40.2°C
